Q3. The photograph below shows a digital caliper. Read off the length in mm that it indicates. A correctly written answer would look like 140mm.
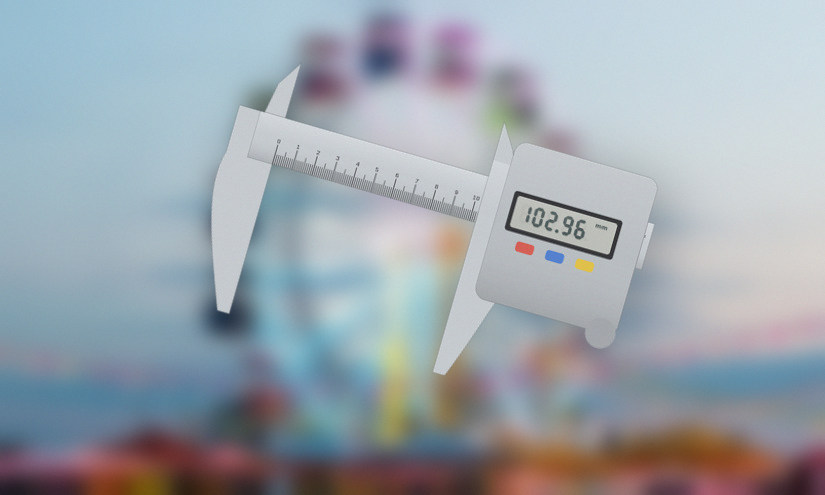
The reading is 102.96mm
